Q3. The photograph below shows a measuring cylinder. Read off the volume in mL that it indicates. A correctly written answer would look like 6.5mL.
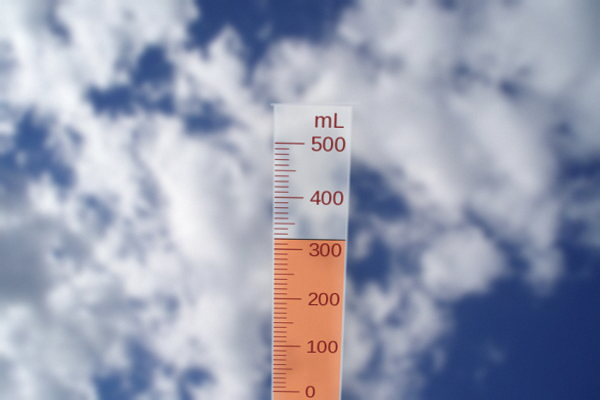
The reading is 320mL
